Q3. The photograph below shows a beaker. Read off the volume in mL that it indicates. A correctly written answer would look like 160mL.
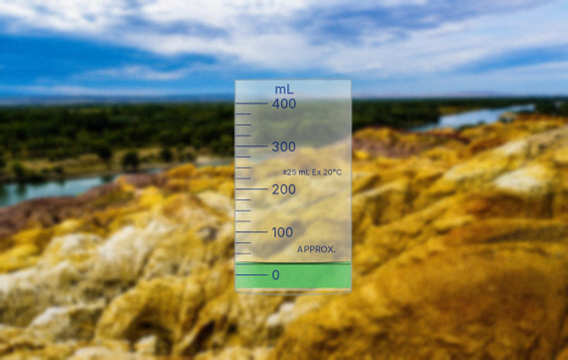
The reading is 25mL
